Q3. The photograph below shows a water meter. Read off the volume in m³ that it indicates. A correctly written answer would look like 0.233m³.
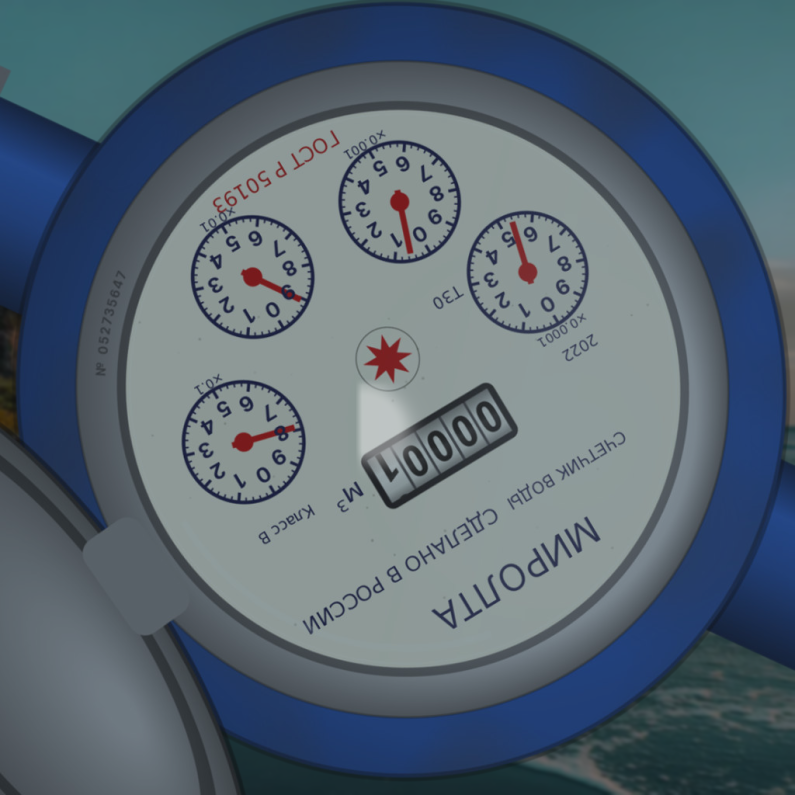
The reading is 0.7905m³
